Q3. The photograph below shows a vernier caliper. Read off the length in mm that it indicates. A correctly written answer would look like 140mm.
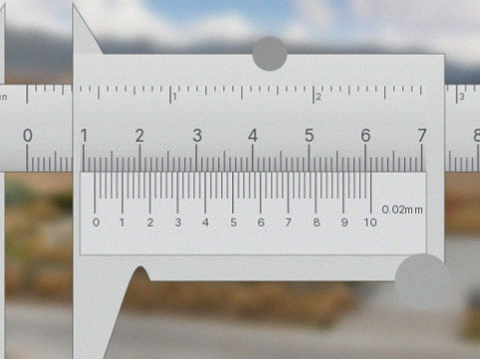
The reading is 12.0mm
